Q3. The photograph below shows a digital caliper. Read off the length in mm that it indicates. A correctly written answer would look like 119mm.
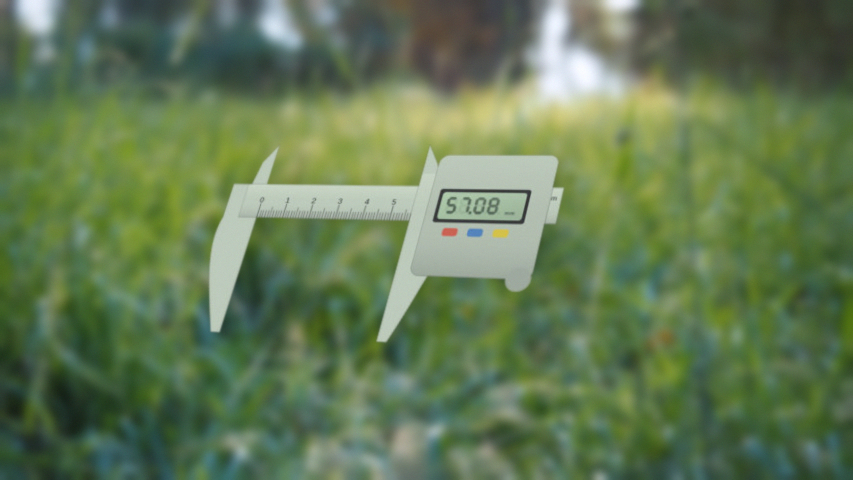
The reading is 57.08mm
